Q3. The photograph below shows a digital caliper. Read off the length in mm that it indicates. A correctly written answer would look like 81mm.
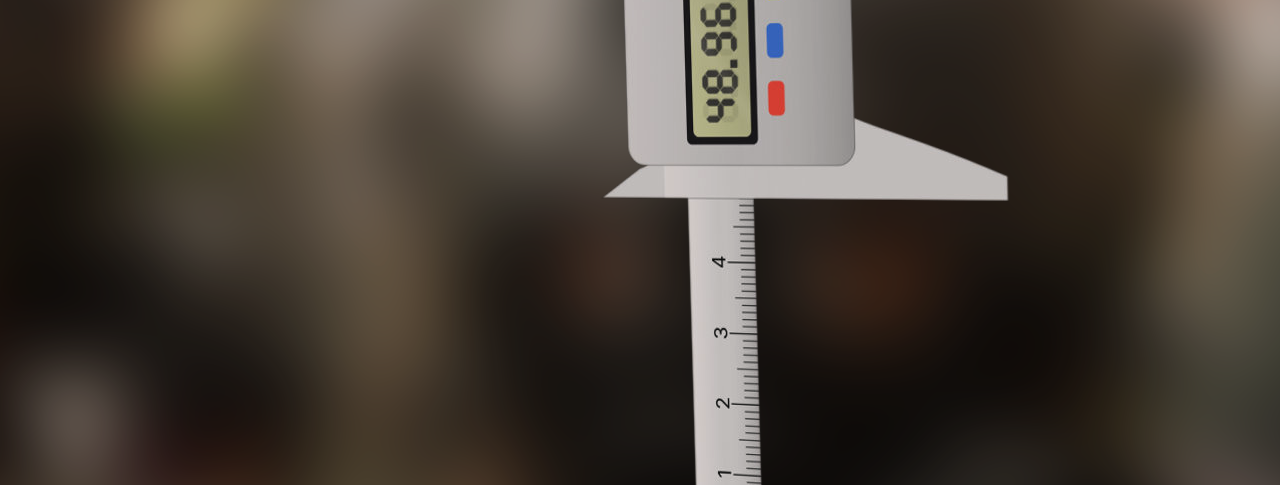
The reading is 48.96mm
